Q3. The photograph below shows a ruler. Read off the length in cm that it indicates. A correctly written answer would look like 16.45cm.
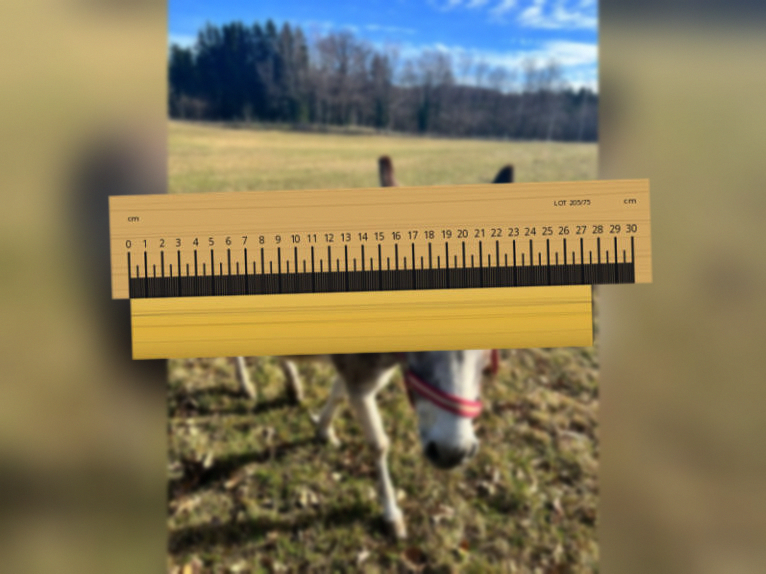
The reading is 27.5cm
